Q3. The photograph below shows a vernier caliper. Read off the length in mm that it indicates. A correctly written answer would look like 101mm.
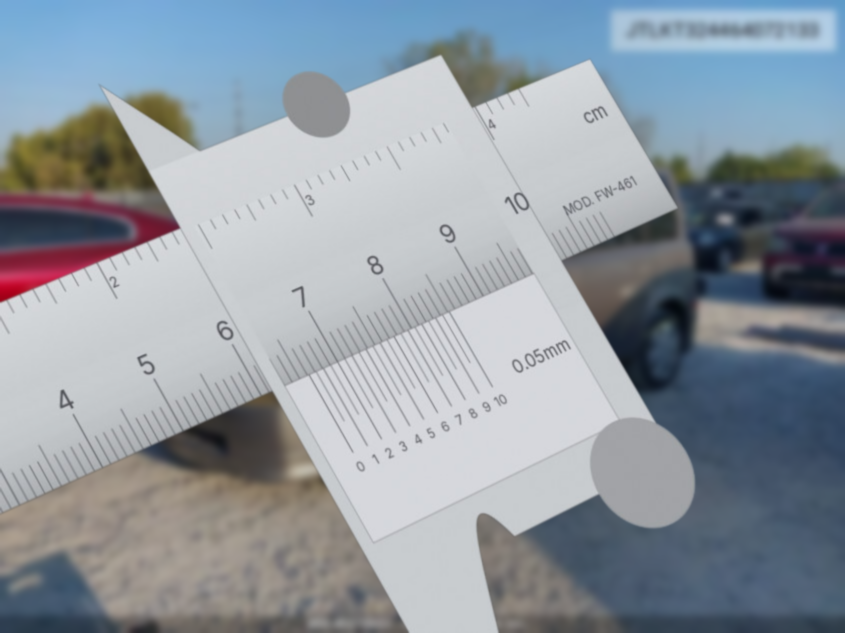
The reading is 66.2mm
